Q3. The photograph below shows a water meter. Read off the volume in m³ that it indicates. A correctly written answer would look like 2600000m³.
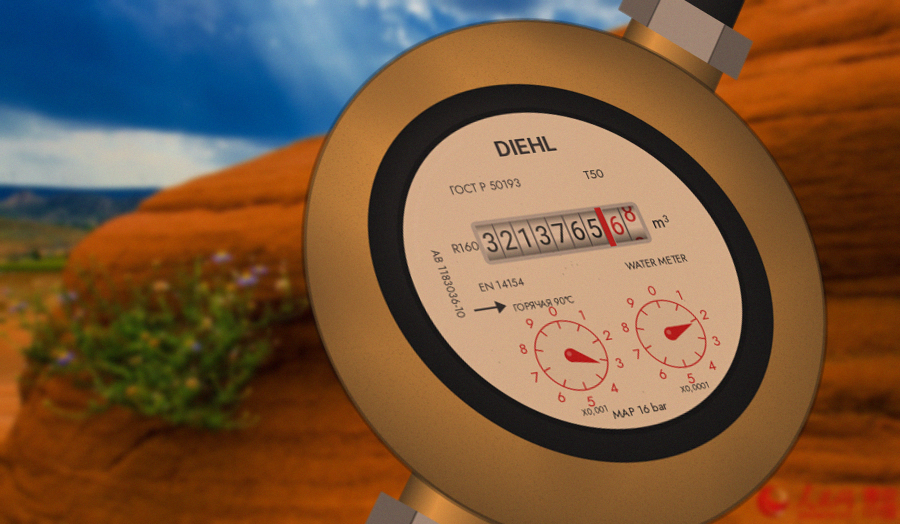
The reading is 3213765.6832m³
